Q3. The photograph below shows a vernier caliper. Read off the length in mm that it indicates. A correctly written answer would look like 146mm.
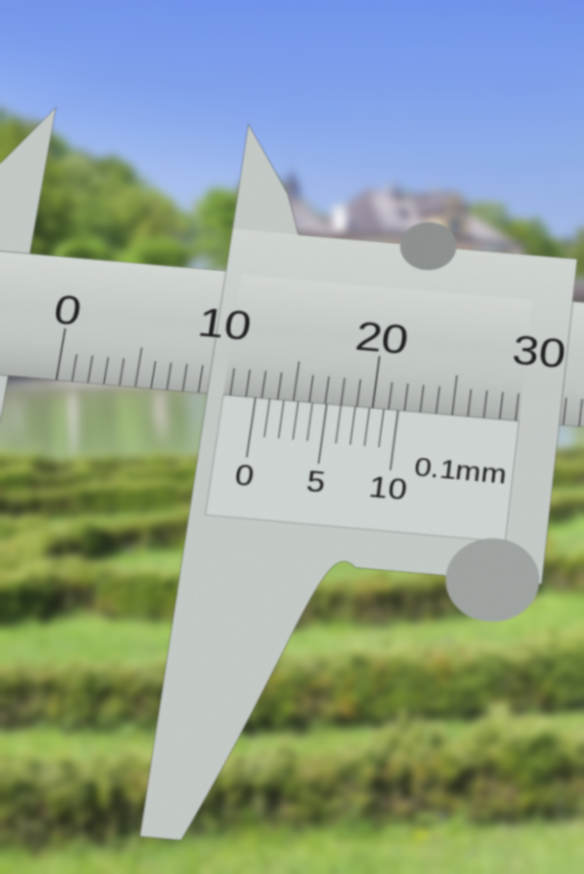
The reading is 12.6mm
